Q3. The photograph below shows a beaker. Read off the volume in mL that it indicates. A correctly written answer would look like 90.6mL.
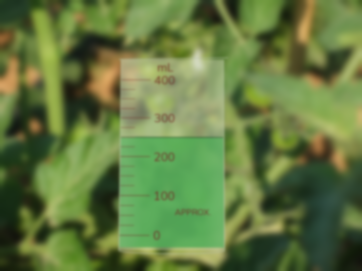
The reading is 250mL
